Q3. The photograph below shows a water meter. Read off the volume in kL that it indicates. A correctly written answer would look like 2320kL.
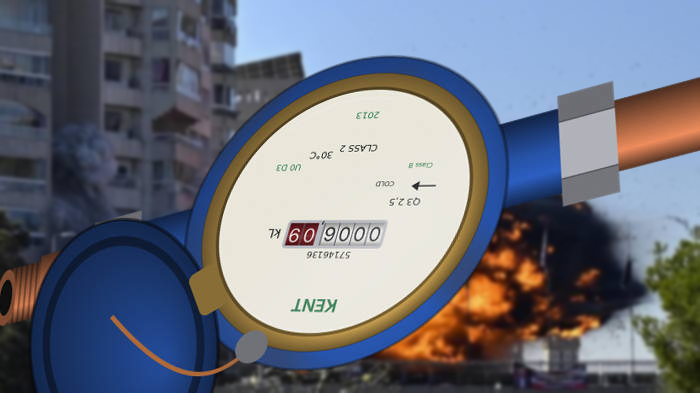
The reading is 6.09kL
